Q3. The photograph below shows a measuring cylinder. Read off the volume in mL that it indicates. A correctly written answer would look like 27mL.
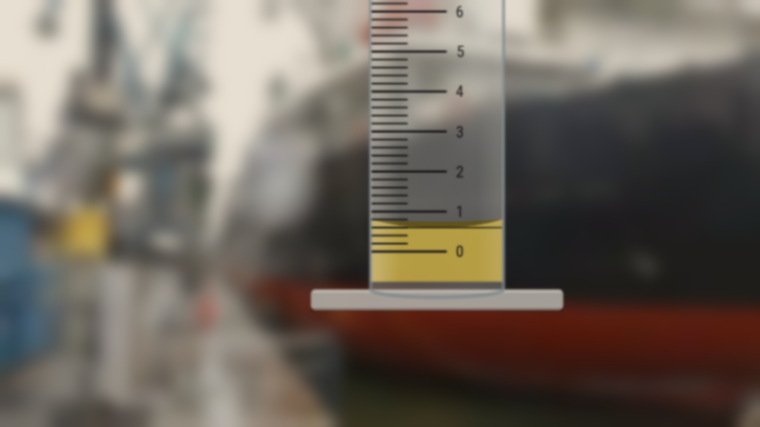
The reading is 0.6mL
